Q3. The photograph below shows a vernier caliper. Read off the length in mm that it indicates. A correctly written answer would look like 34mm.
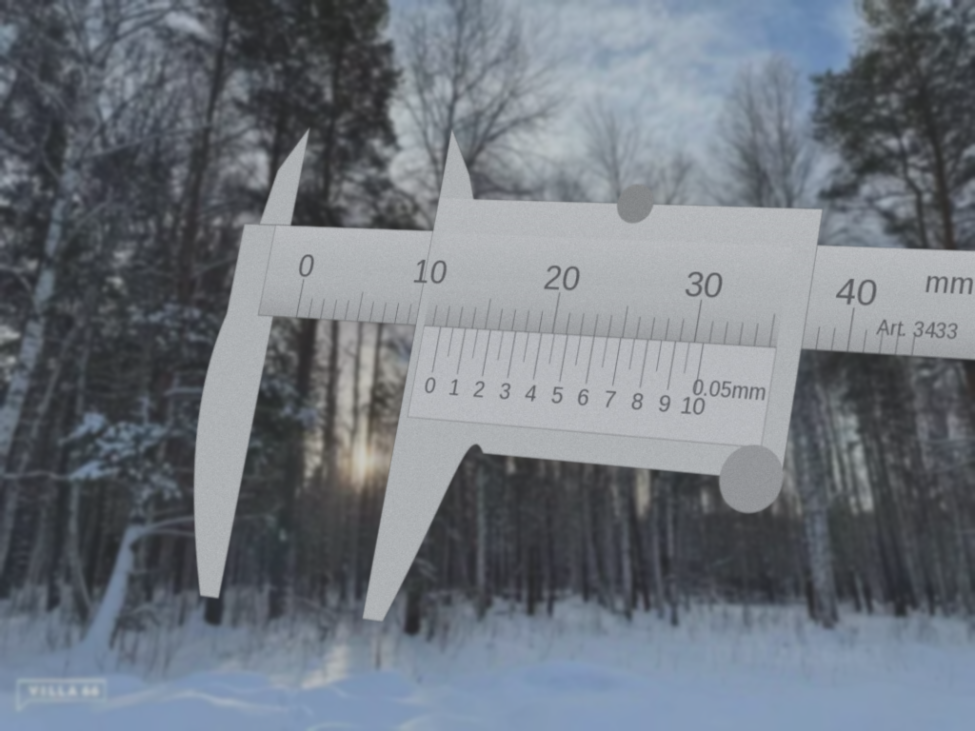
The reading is 11.6mm
